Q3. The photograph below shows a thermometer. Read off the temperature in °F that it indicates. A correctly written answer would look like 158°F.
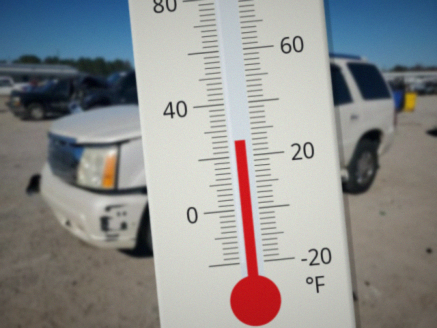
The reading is 26°F
